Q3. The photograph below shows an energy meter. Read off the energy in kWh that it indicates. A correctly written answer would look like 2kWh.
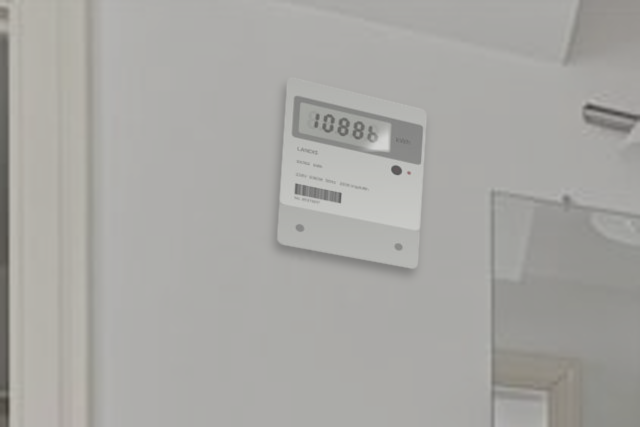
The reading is 10886kWh
